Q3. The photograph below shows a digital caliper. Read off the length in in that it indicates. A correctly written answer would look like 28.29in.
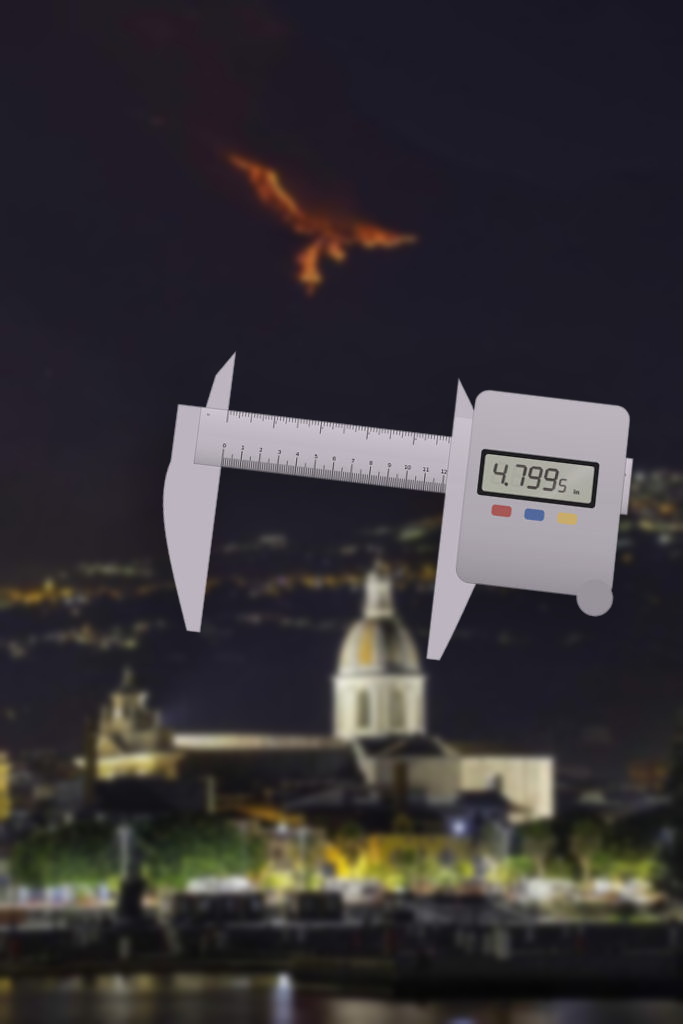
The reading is 4.7995in
